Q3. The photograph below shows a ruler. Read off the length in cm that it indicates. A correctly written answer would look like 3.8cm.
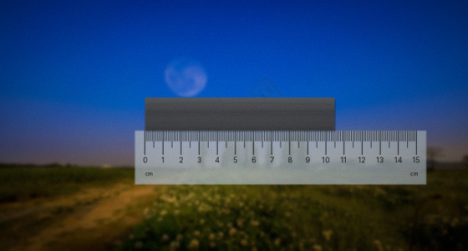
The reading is 10.5cm
